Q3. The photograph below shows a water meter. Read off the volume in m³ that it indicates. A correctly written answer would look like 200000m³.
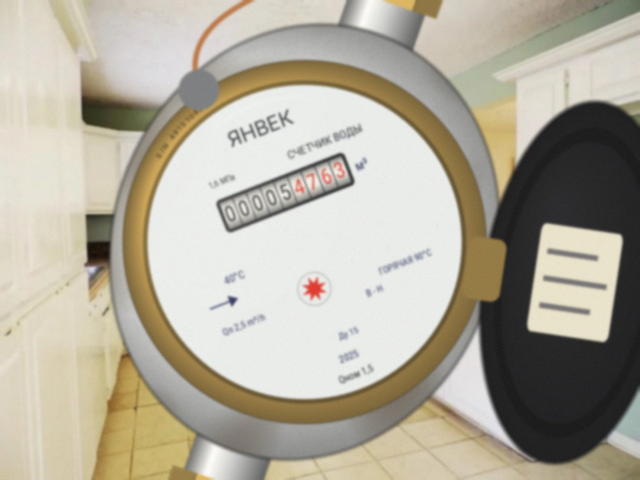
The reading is 5.4763m³
